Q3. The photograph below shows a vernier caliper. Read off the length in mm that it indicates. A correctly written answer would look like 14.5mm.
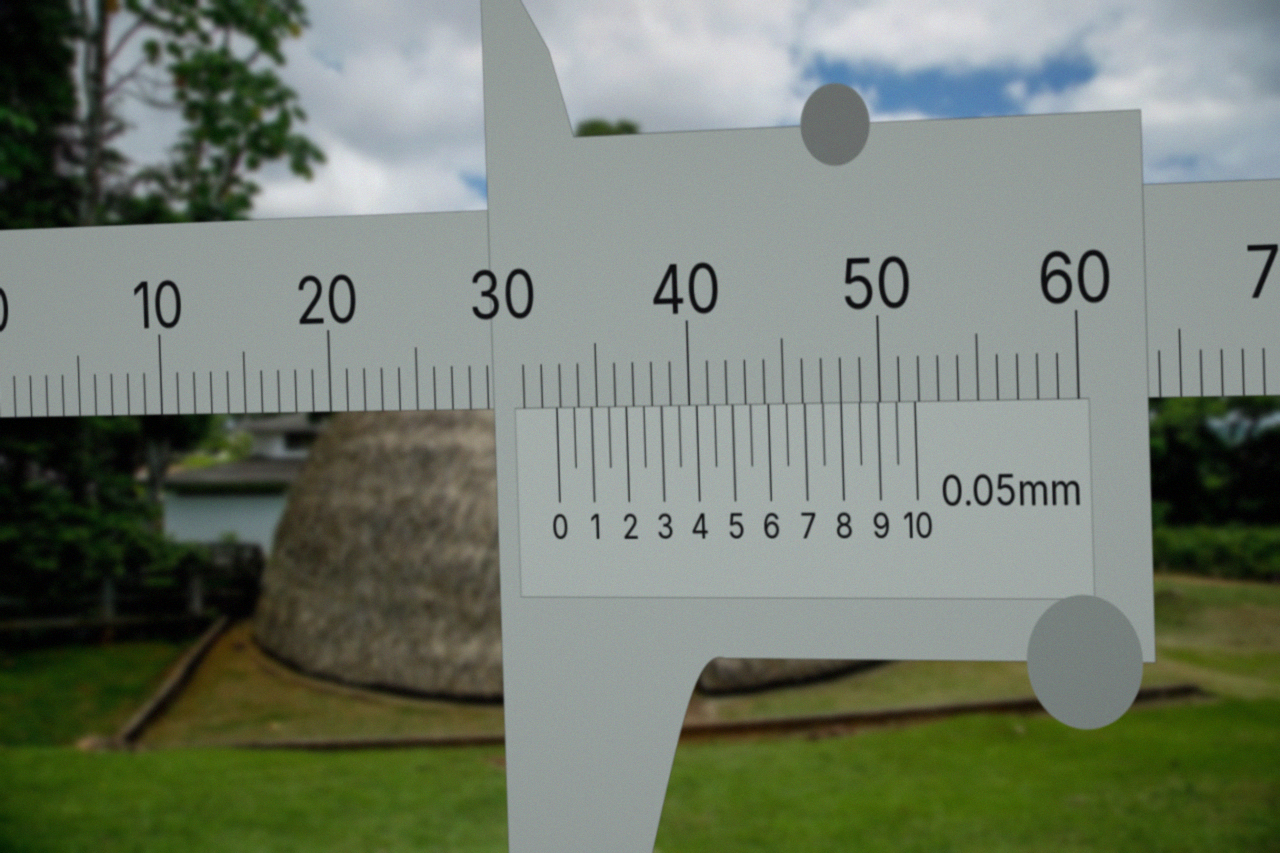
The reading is 32.8mm
